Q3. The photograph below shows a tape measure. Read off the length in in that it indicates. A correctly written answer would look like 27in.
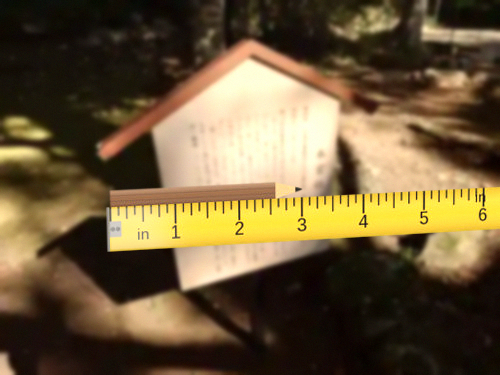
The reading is 3in
